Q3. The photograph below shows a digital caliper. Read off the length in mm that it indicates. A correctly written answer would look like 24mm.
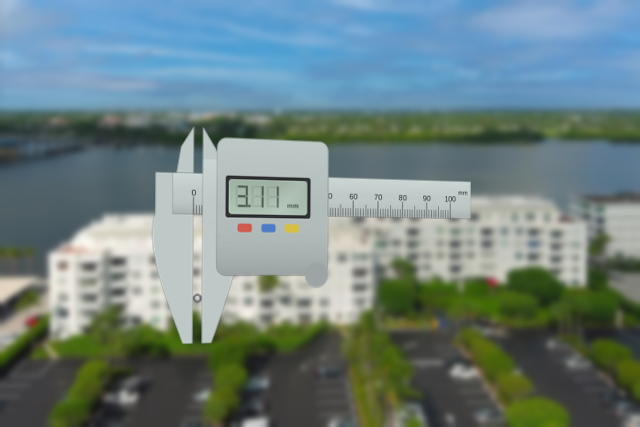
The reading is 3.11mm
